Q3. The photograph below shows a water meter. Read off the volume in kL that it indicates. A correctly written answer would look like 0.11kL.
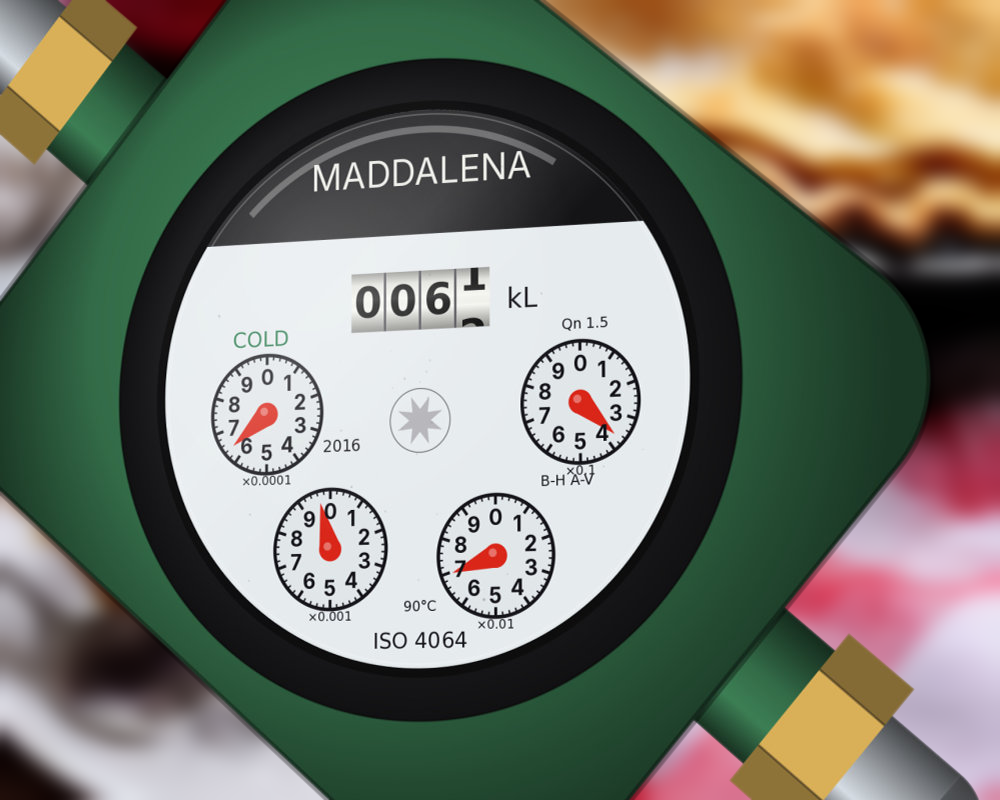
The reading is 61.3696kL
